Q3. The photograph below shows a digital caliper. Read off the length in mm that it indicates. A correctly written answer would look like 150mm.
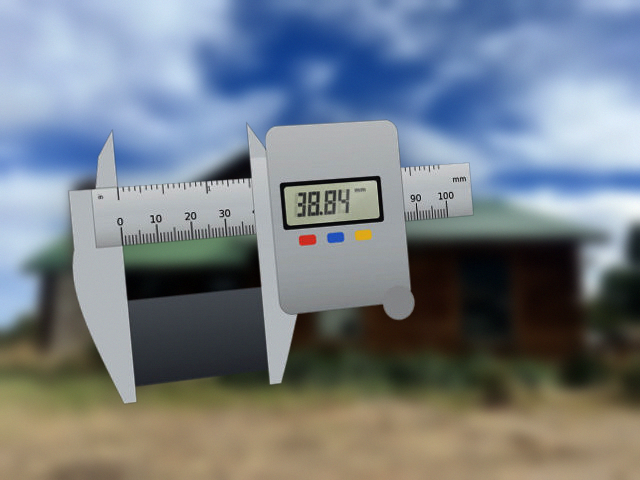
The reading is 38.84mm
